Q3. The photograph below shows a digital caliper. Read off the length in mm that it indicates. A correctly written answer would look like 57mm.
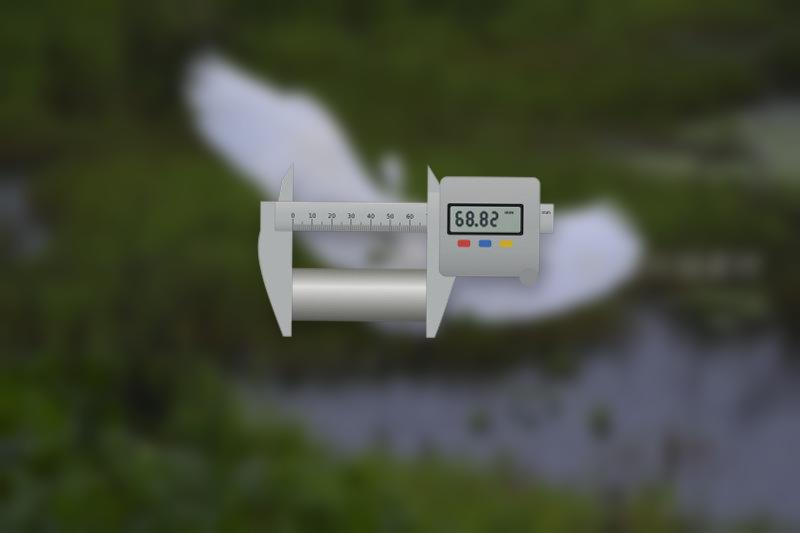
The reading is 68.82mm
